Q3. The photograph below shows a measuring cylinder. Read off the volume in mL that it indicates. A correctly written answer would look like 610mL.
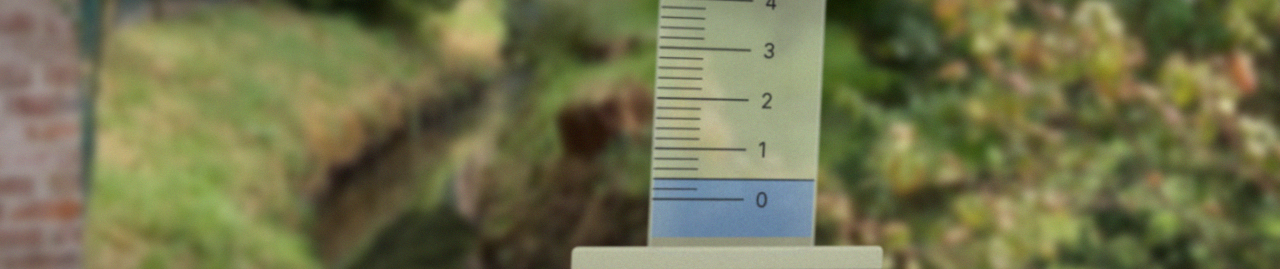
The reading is 0.4mL
